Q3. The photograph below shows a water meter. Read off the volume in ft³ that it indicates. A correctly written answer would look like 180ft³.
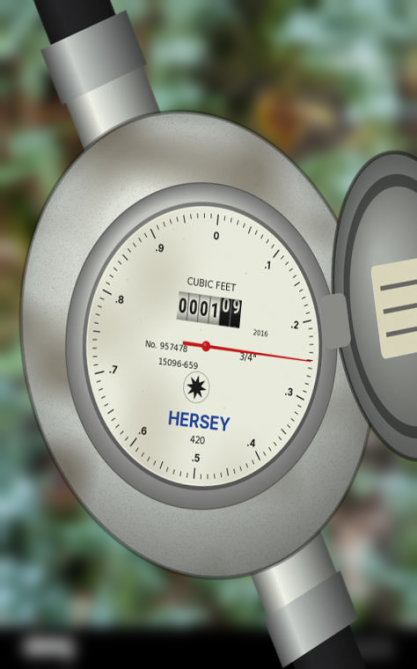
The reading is 109.25ft³
